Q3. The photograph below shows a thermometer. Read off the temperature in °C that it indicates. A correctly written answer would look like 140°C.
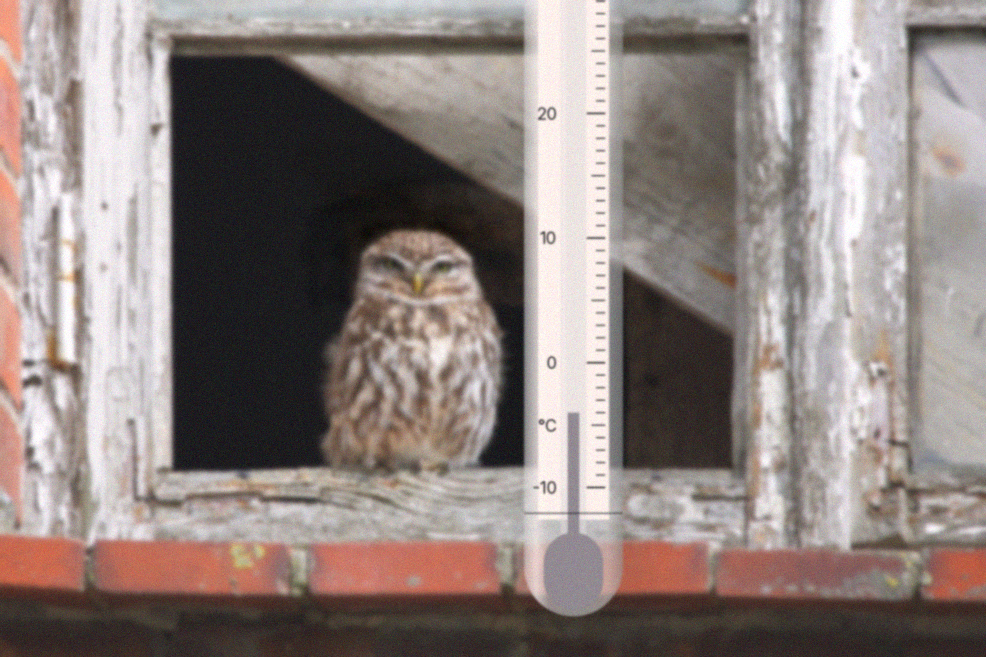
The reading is -4°C
